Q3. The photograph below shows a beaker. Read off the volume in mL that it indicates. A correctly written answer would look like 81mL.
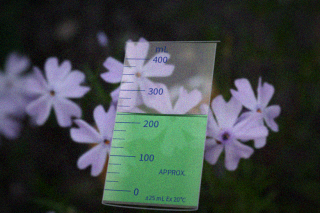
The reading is 225mL
